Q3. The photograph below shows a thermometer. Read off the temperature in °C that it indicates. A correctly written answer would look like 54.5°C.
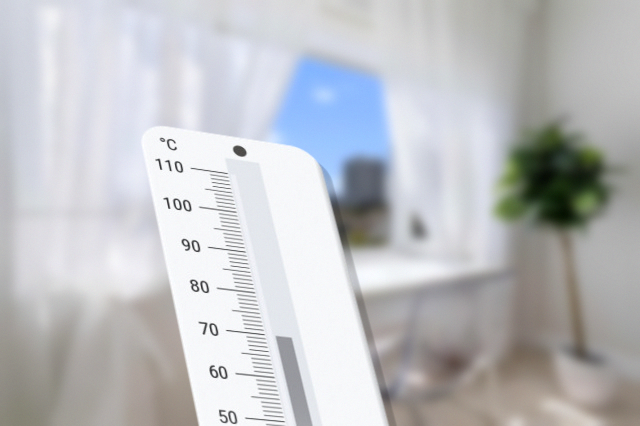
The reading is 70°C
